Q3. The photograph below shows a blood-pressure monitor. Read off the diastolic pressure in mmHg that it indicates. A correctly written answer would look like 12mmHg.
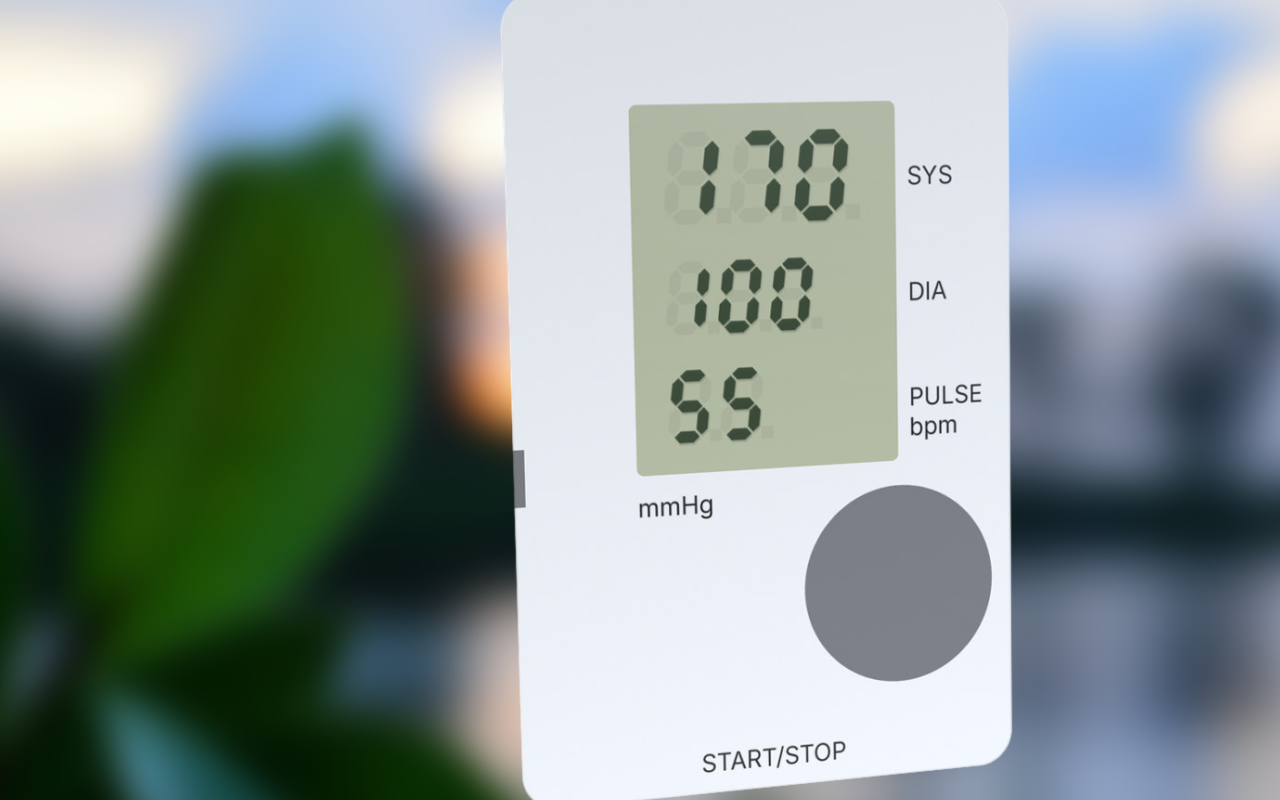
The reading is 100mmHg
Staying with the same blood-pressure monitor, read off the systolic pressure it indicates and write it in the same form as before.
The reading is 170mmHg
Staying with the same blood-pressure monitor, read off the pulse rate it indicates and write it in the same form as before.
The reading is 55bpm
